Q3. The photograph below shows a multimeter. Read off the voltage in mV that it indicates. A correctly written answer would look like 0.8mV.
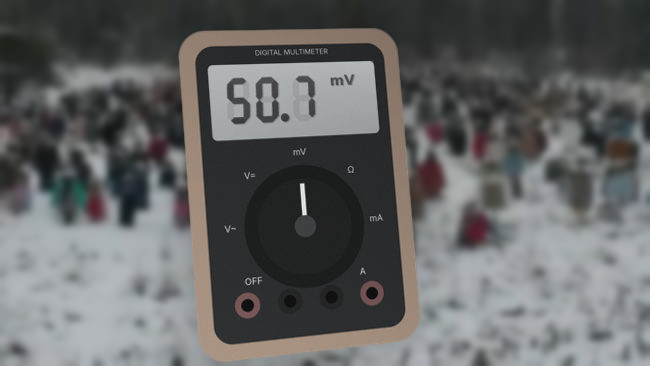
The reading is 50.7mV
